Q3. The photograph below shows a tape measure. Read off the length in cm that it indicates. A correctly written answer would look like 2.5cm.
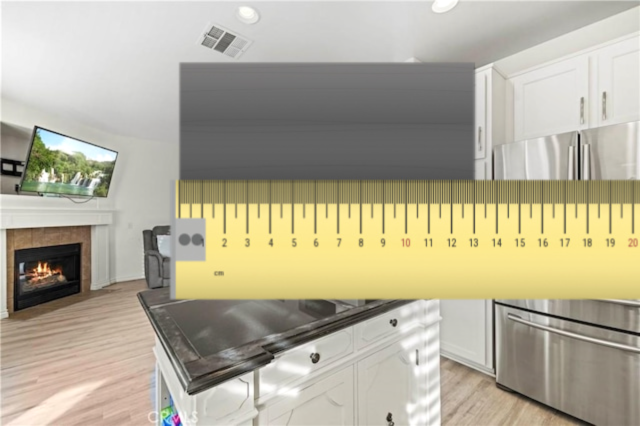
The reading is 13cm
